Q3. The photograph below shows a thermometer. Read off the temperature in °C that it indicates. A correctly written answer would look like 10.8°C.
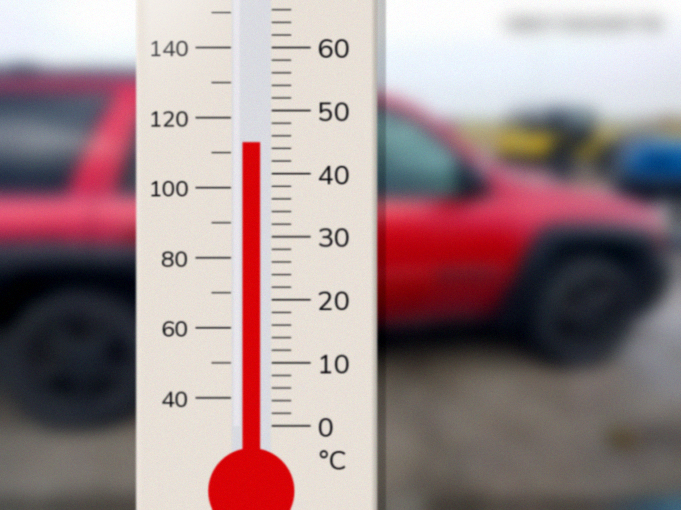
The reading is 45°C
